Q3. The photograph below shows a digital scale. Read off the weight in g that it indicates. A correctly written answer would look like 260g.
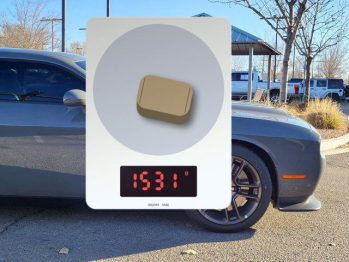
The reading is 1531g
